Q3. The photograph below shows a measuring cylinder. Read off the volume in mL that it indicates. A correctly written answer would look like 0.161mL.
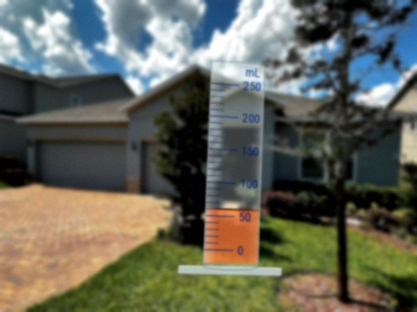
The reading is 60mL
